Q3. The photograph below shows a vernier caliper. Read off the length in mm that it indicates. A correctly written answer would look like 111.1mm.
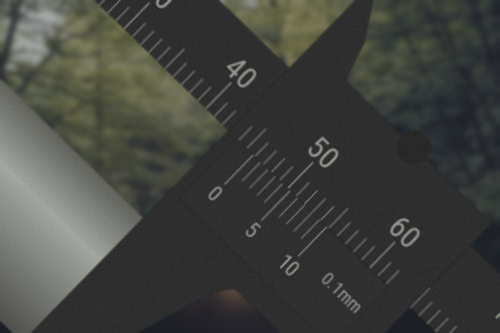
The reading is 45.8mm
